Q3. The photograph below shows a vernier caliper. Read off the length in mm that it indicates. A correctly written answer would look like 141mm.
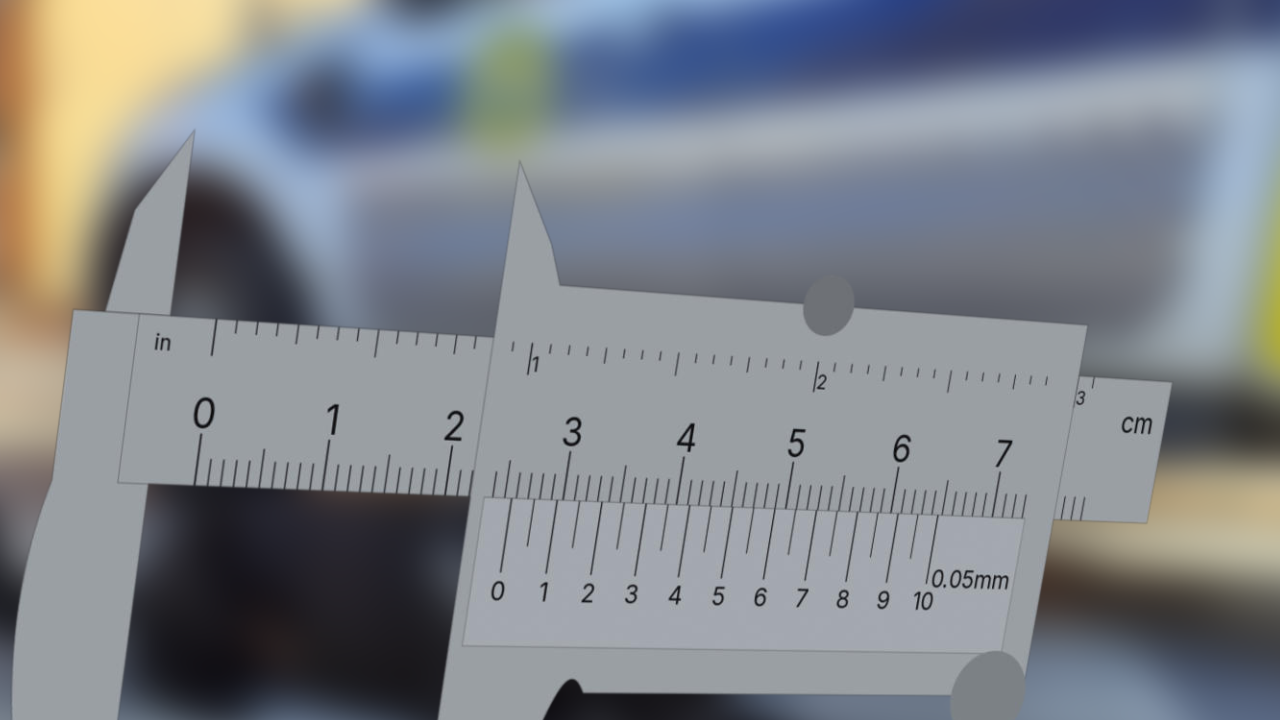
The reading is 25.6mm
